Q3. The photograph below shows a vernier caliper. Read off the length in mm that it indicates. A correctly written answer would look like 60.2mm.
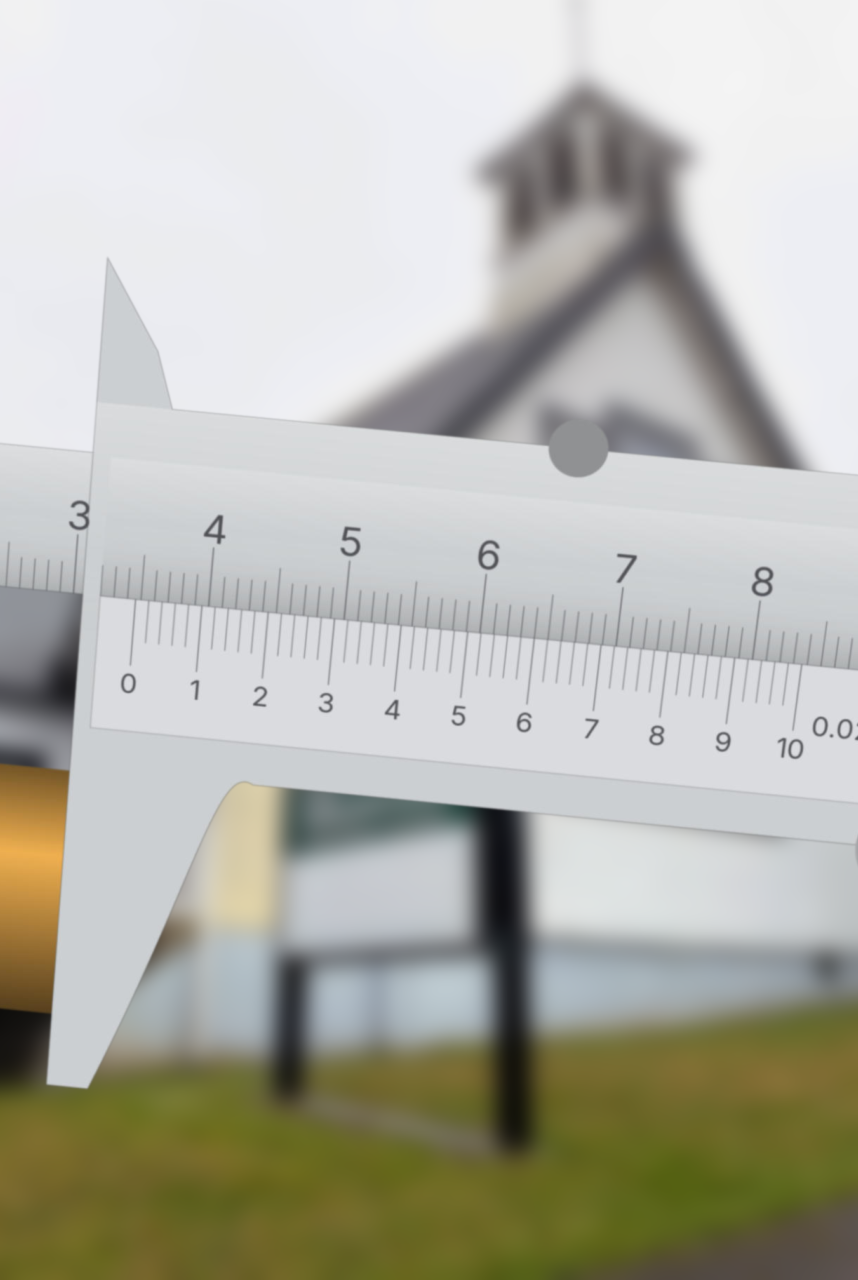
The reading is 34.6mm
